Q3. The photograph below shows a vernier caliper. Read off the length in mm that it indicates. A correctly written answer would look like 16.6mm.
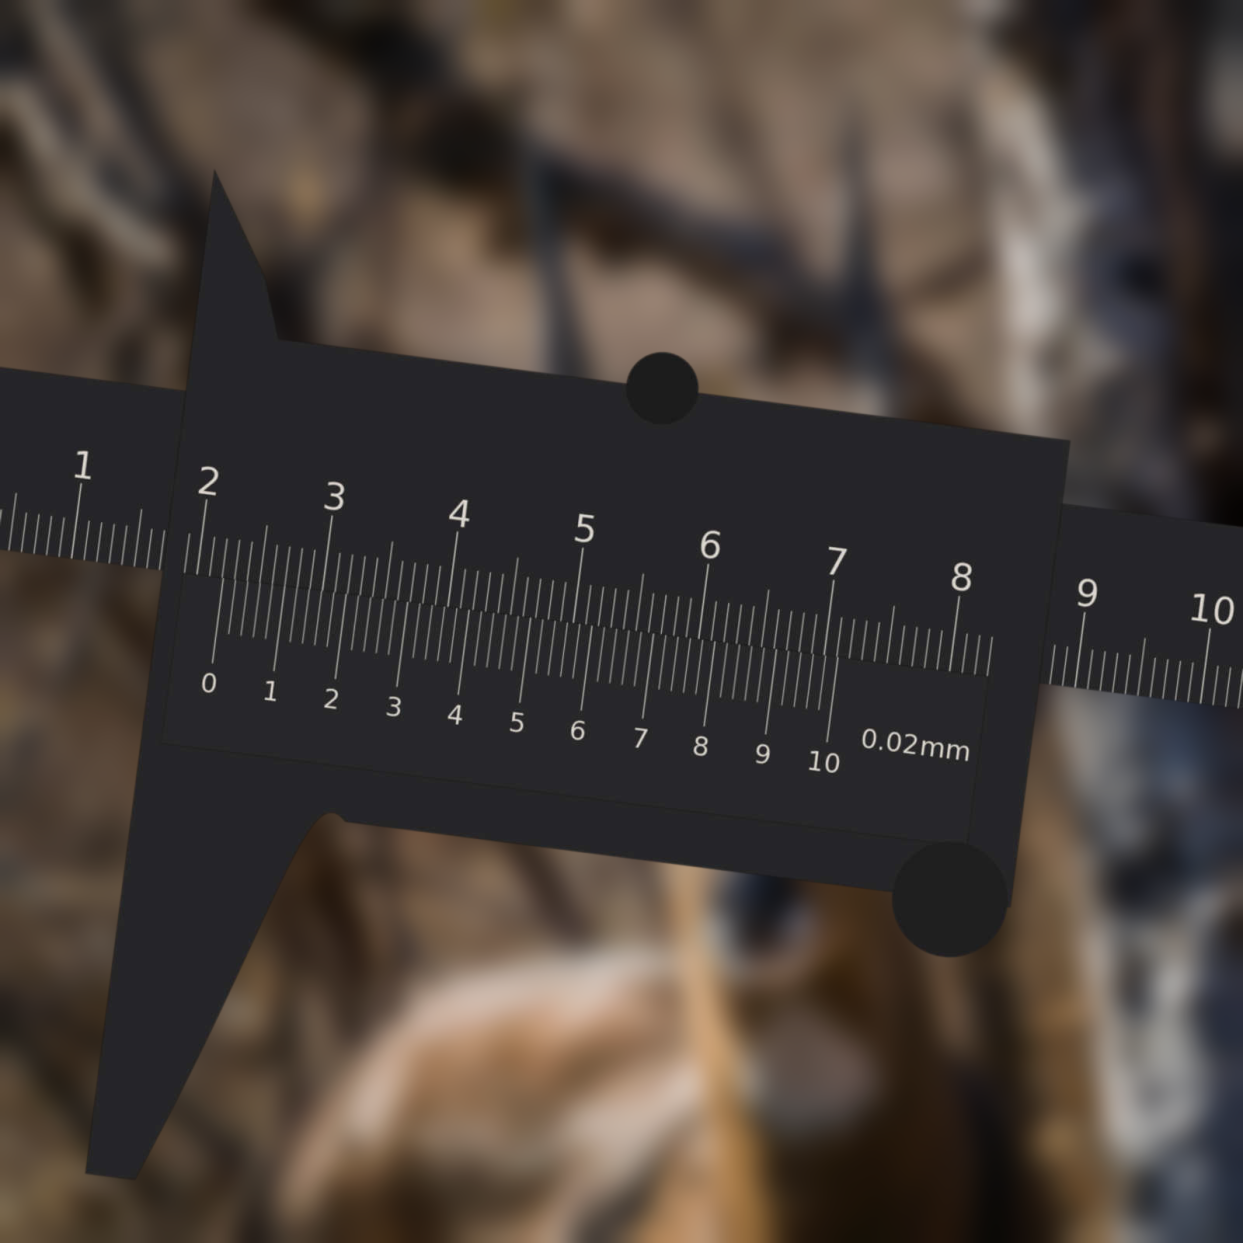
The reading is 22.1mm
